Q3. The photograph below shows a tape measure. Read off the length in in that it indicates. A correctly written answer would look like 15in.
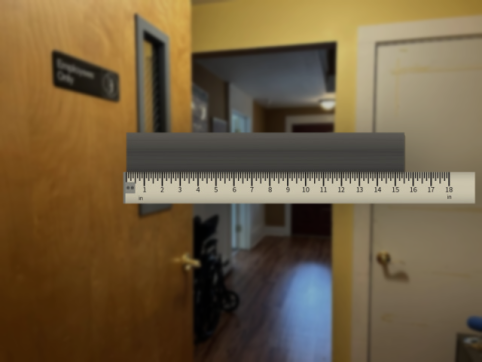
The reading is 15.5in
